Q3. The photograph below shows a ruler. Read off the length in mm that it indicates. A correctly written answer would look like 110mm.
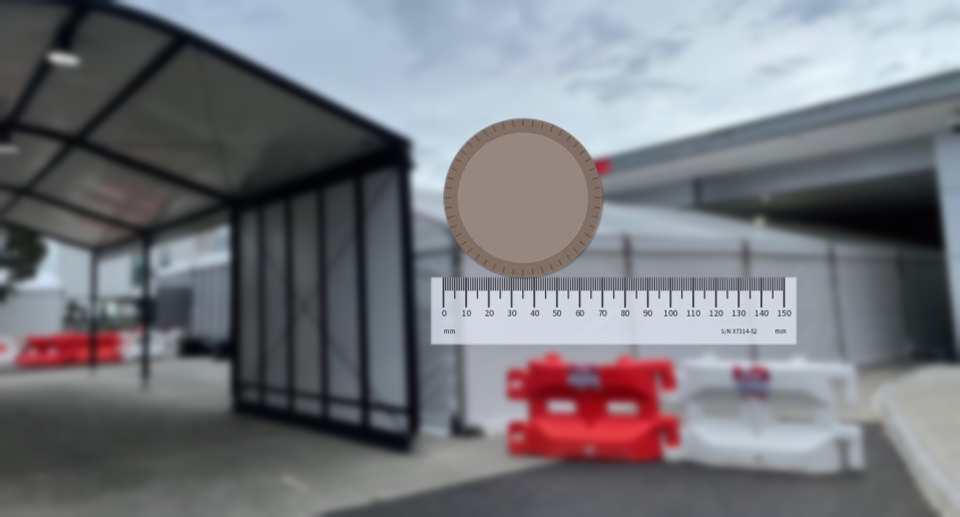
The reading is 70mm
